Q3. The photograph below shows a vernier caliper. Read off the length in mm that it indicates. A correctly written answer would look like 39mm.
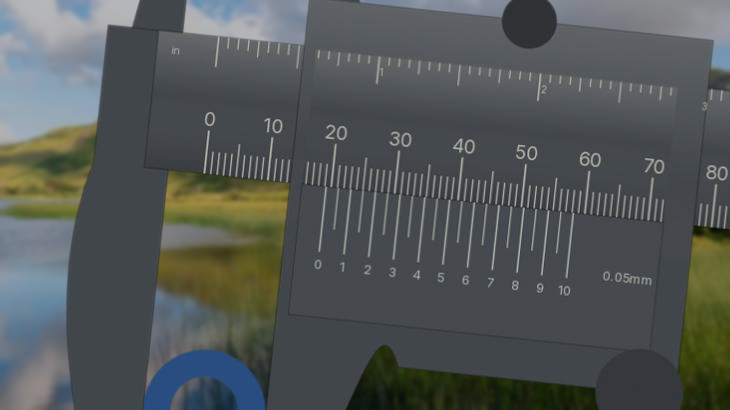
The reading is 19.2mm
